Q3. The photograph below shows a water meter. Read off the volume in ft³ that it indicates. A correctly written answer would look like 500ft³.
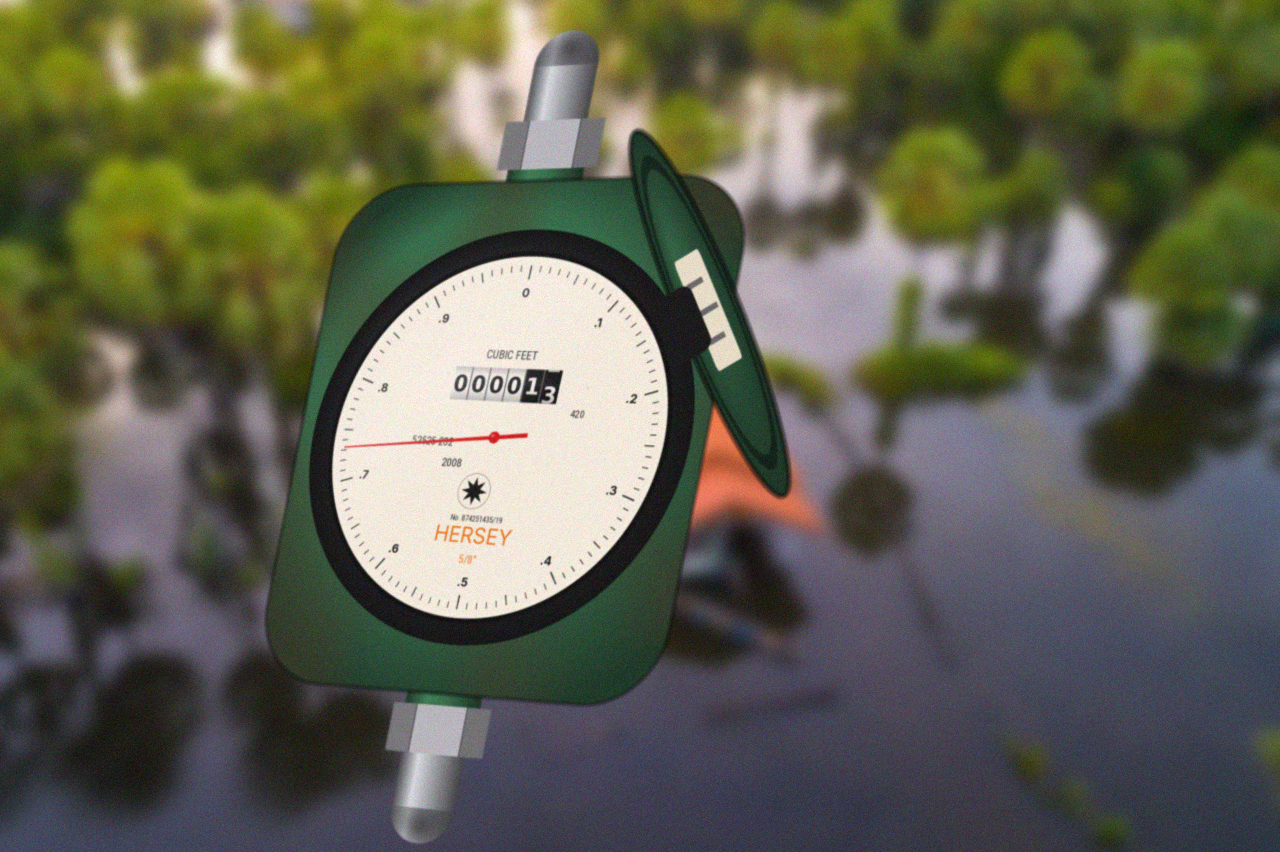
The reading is 12.73ft³
